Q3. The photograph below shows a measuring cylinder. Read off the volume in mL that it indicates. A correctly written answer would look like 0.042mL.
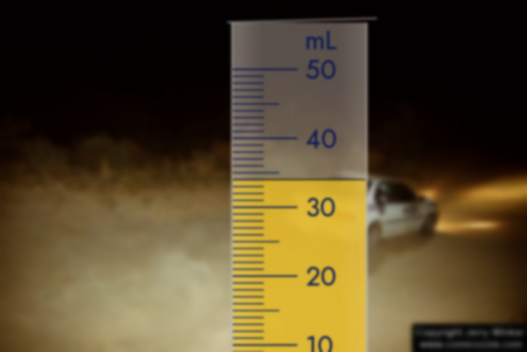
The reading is 34mL
